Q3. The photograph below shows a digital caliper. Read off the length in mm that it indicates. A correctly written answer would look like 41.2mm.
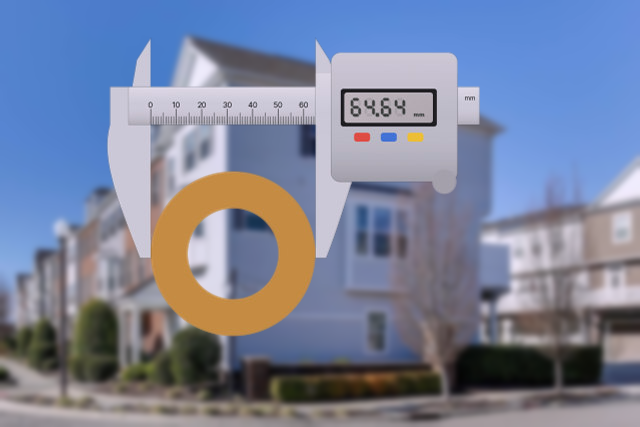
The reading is 64.64mm
